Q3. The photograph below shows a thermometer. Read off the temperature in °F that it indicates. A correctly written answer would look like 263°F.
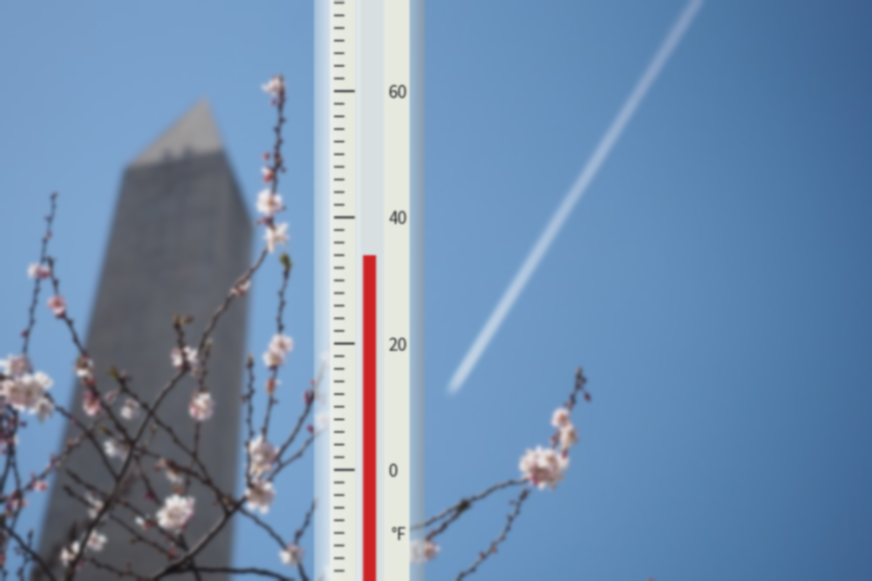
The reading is 34°F
